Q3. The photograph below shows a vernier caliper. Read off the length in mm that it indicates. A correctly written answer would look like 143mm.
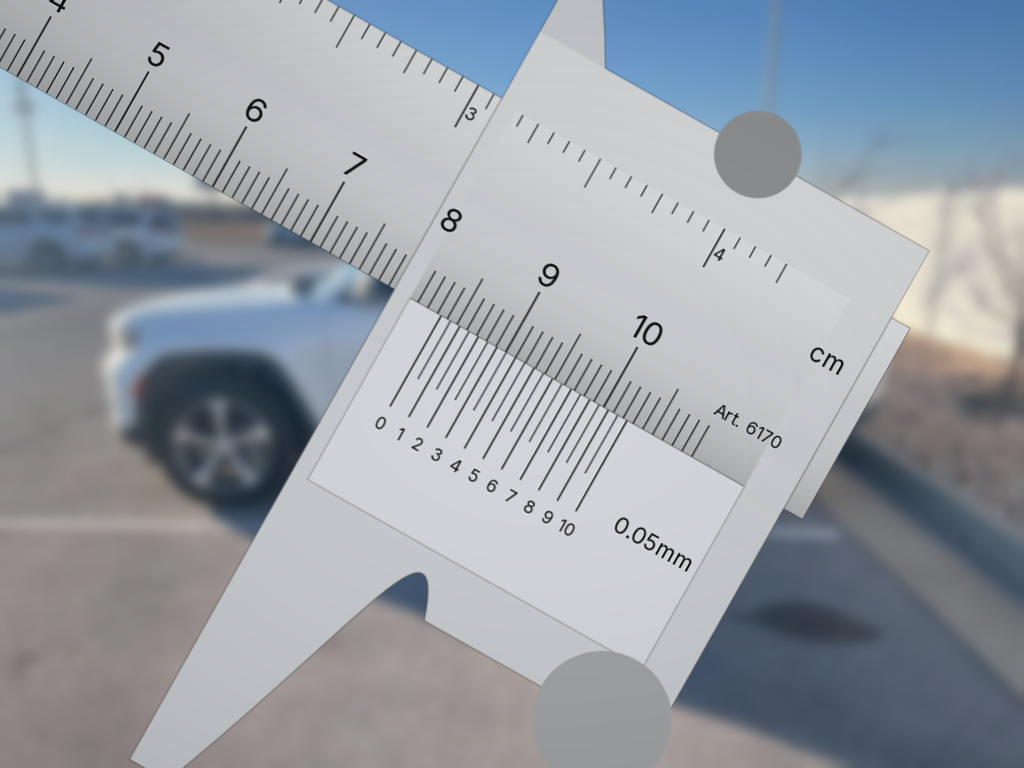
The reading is 83.4mm
